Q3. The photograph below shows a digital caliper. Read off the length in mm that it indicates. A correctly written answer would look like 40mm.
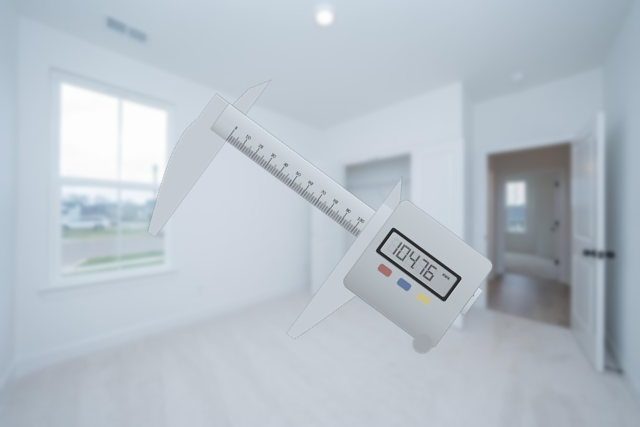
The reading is 104.76mm
